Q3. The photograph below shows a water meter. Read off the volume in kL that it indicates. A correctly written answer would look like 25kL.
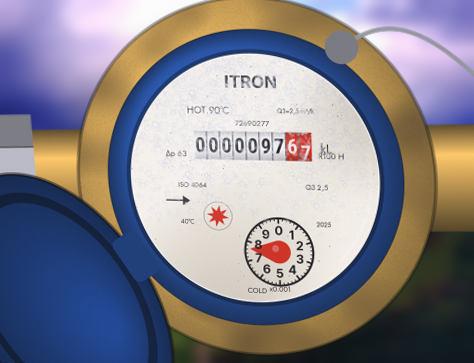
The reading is 97.667kL
